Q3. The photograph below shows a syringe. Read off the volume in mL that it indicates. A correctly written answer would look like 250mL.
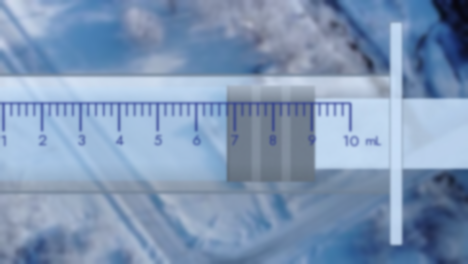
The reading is 6.8mL
